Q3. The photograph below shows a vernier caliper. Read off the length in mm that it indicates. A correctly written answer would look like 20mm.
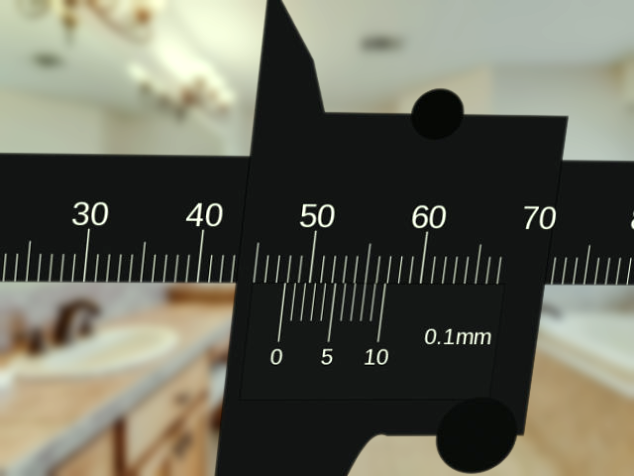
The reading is 47.8mm
